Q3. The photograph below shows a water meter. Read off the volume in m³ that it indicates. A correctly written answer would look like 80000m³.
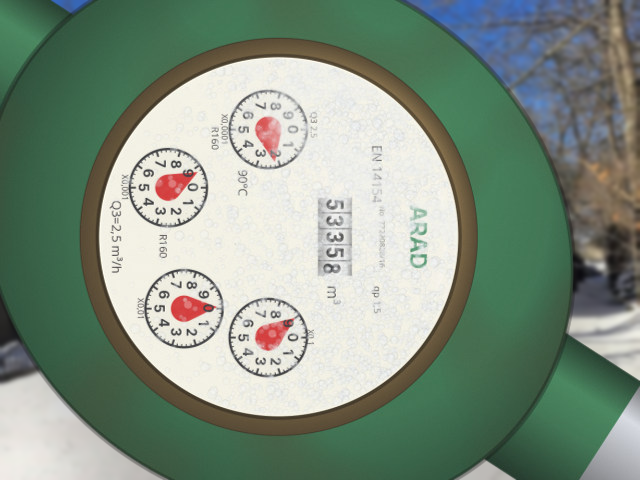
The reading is 53357.8992m³
